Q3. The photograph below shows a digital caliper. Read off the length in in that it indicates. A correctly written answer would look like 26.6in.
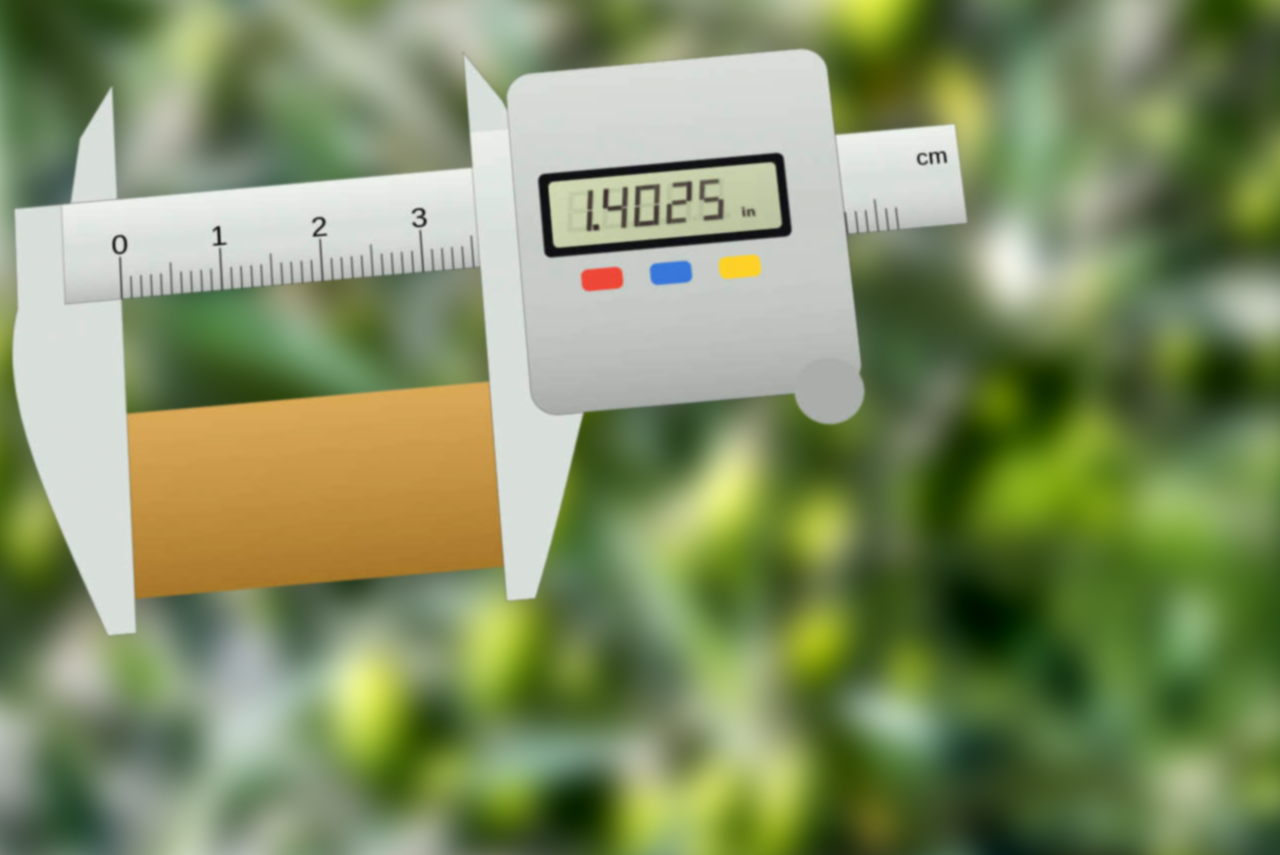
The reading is 1.4025in
